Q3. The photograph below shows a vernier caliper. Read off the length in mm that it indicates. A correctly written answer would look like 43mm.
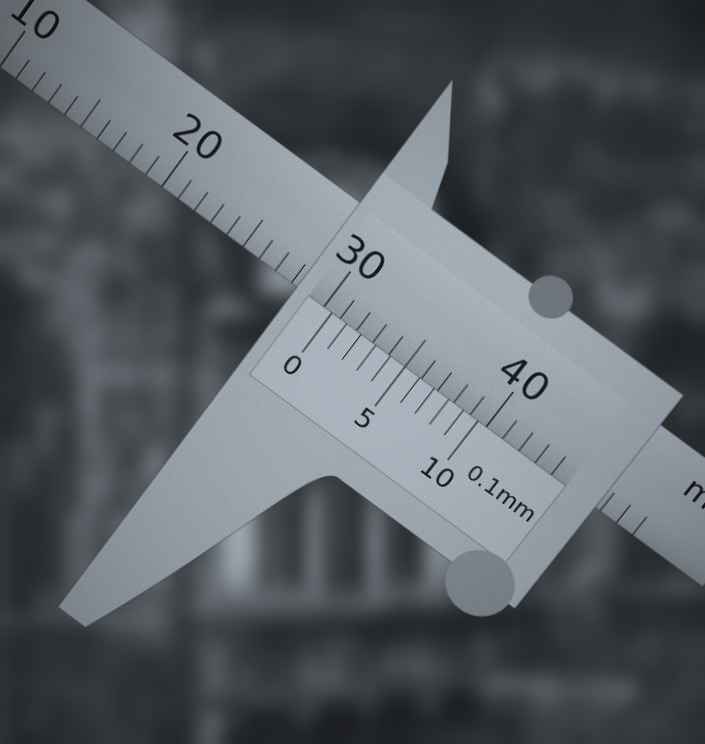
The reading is 30.5mm
